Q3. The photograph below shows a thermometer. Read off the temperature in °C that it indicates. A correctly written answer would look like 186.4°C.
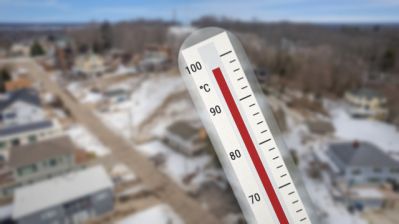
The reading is 98°C
